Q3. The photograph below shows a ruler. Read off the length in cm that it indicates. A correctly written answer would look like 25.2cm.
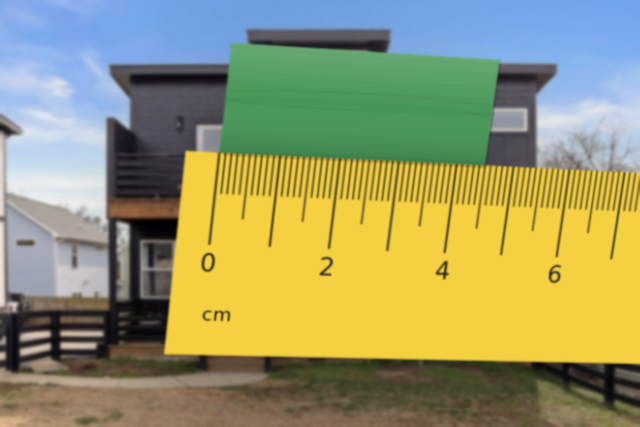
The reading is 4.5cm
